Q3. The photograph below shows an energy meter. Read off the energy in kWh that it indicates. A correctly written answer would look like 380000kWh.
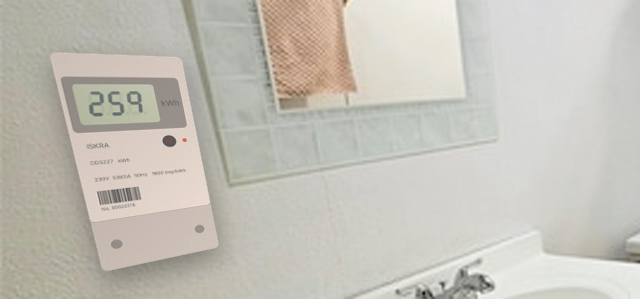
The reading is 259kWh
